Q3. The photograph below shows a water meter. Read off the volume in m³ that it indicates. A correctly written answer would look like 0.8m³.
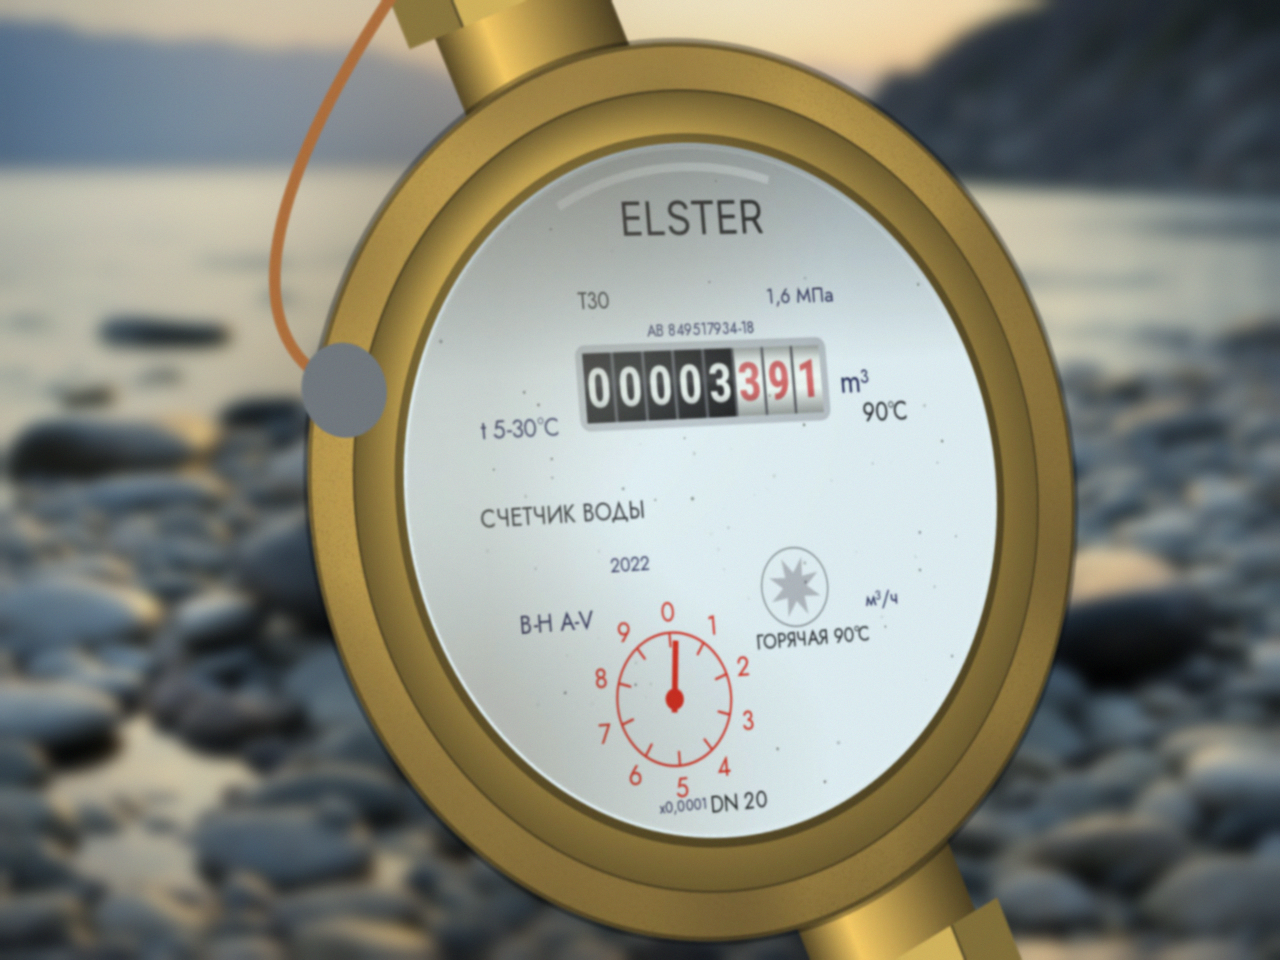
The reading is 3.3910m³
